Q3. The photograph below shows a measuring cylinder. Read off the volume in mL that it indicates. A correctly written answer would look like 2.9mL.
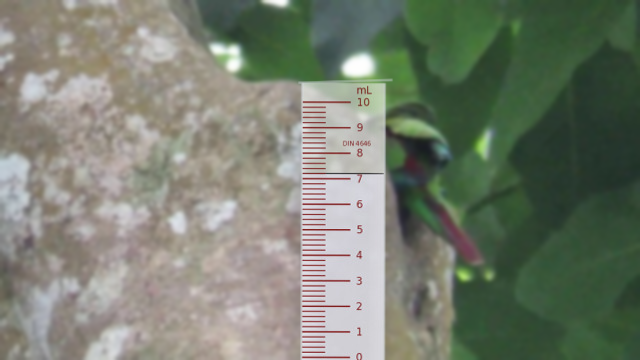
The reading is 7.2mL
